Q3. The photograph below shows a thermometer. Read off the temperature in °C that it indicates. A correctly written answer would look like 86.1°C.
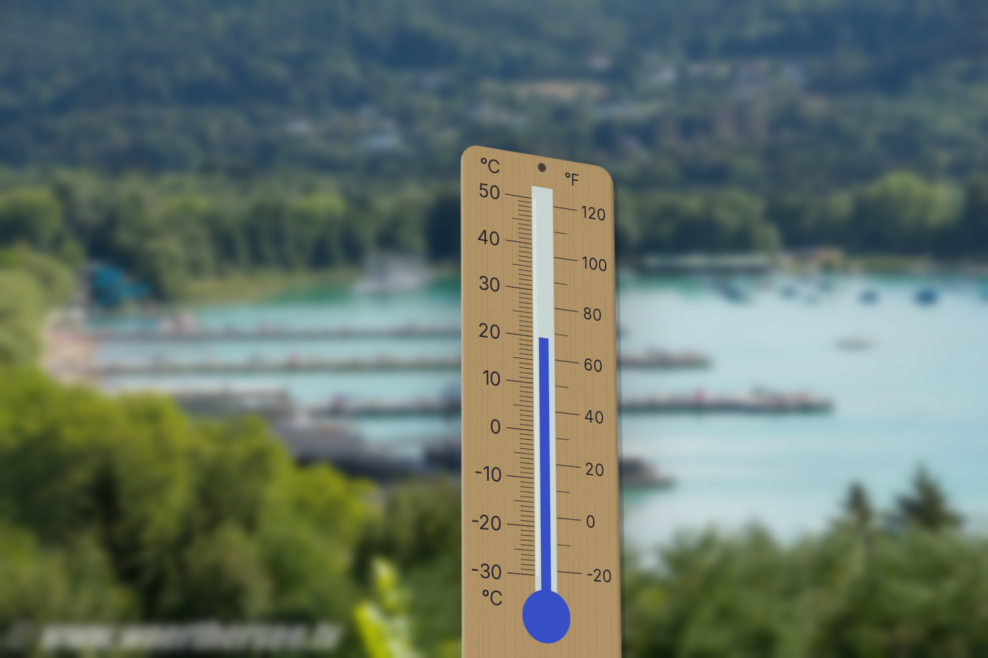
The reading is 20°C
